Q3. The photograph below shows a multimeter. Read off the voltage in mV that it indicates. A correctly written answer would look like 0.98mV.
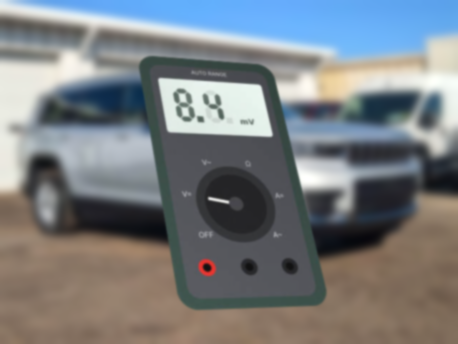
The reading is 8.4mV
